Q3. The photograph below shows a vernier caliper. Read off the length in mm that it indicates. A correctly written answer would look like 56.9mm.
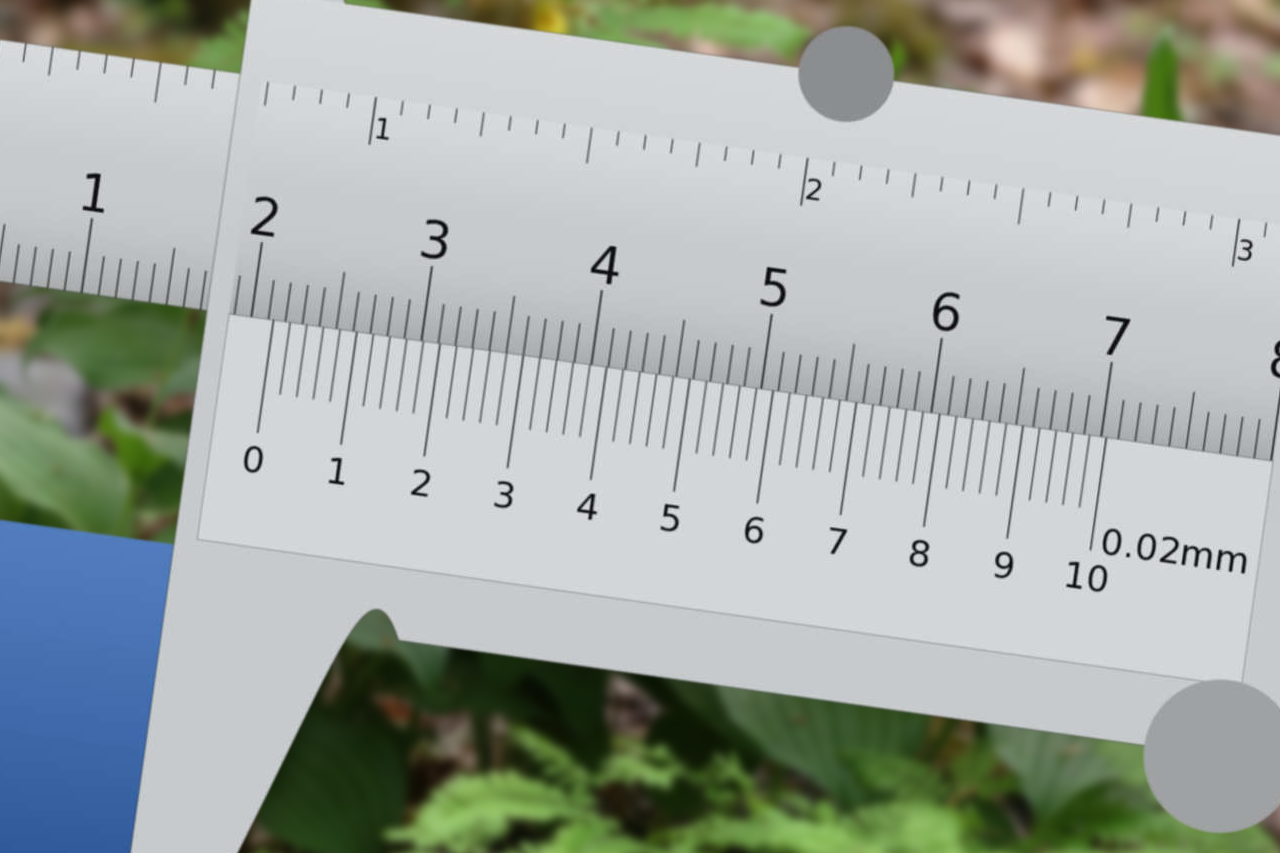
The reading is 21.3mm
